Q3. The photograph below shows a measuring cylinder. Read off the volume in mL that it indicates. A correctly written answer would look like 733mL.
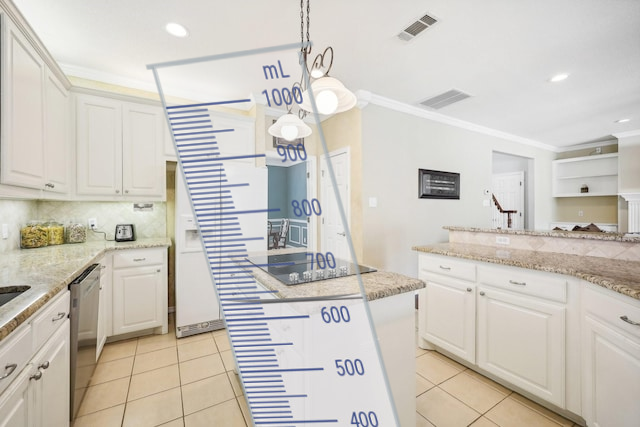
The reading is 630mL
